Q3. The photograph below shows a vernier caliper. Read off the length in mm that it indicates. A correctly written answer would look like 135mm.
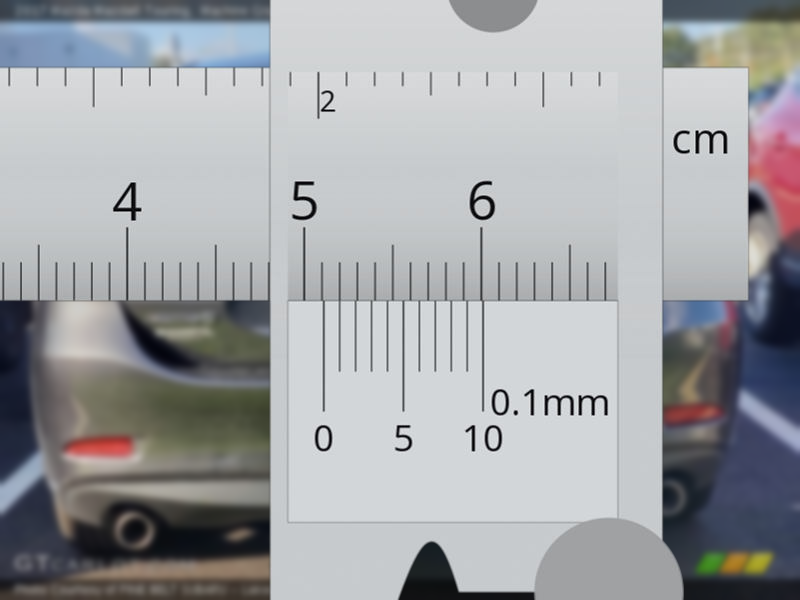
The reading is 51.1mm
